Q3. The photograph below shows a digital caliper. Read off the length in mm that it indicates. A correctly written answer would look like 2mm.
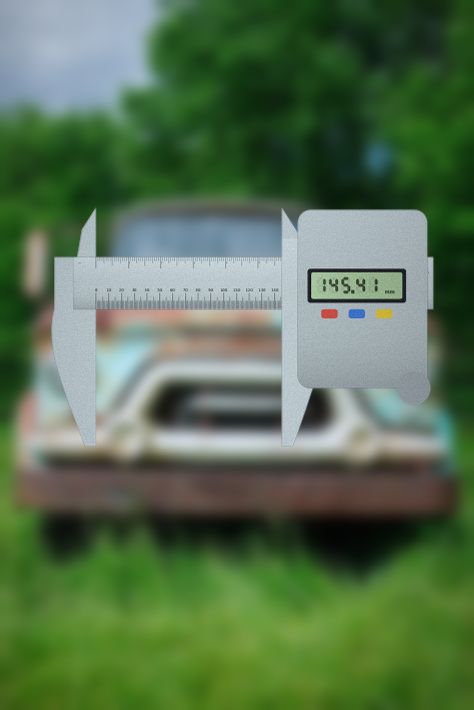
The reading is 145.41mm
